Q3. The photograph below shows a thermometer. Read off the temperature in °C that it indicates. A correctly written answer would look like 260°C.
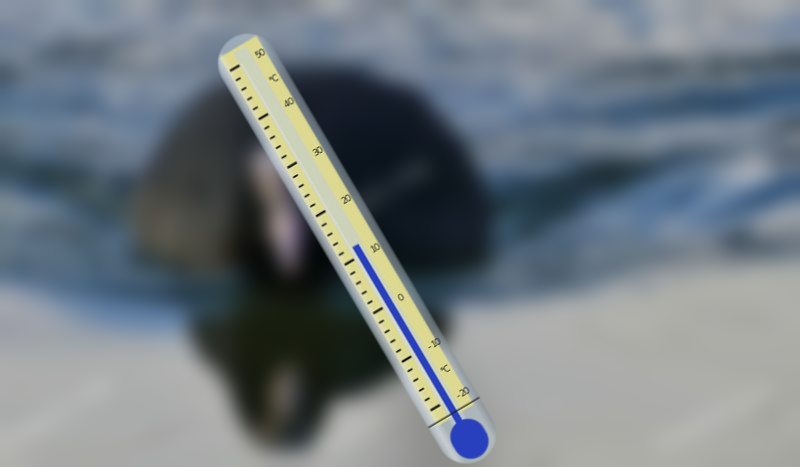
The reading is 12°C
